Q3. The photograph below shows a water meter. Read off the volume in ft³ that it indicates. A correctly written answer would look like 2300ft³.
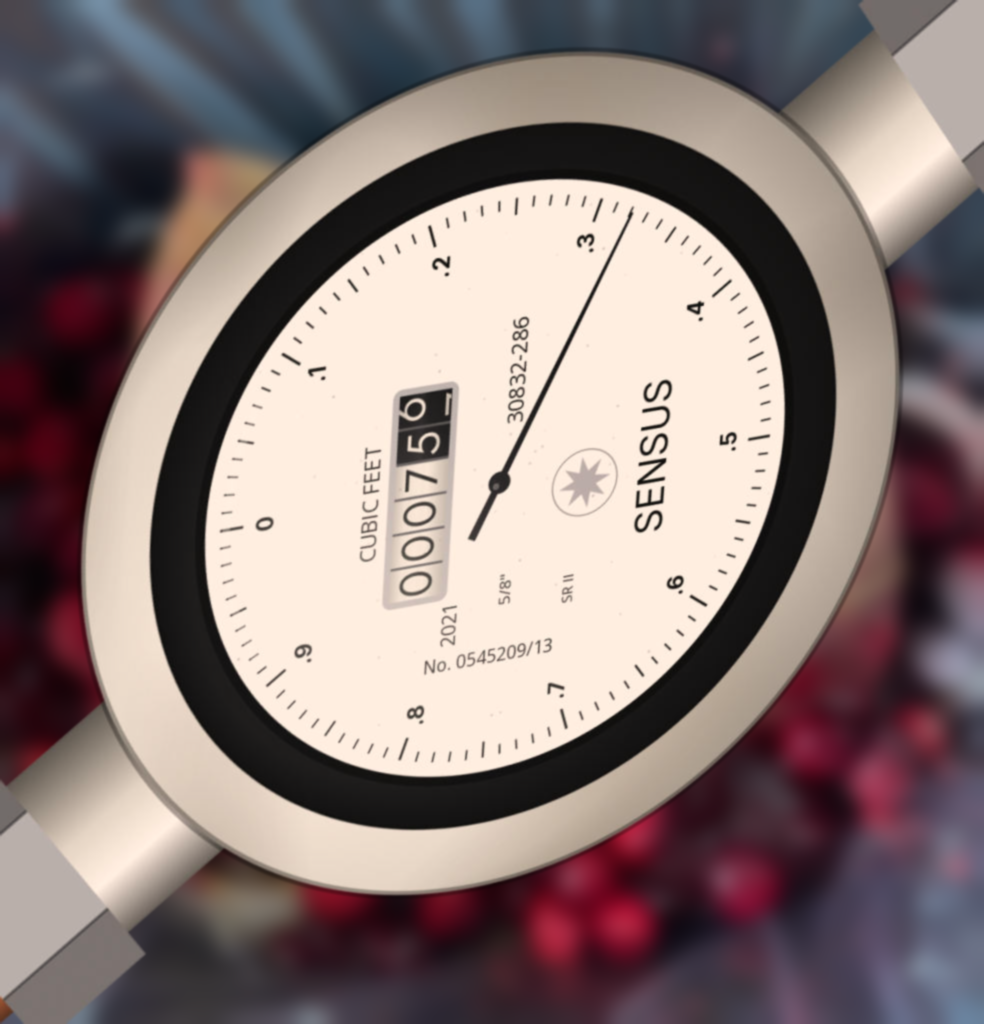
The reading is 756.32ft³
